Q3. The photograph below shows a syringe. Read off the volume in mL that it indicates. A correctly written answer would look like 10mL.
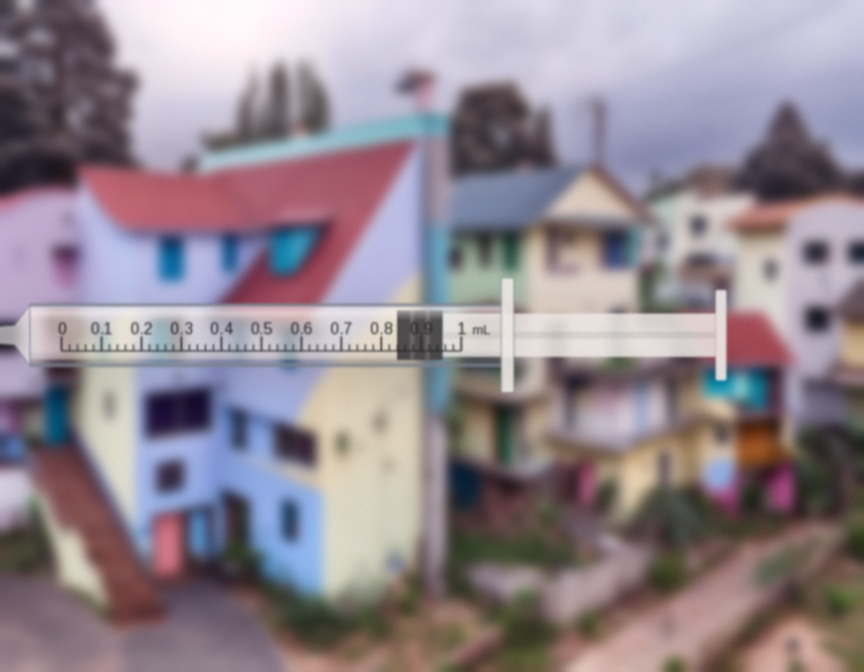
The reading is 0.84mL
